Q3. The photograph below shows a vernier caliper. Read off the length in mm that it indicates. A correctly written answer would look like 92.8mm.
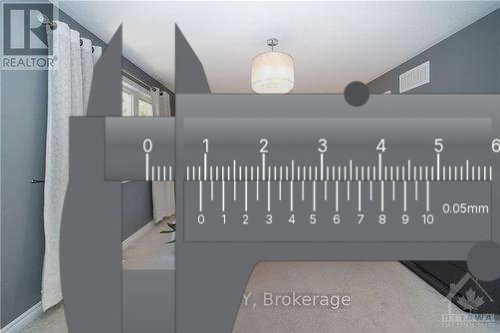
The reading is 9.2mm
